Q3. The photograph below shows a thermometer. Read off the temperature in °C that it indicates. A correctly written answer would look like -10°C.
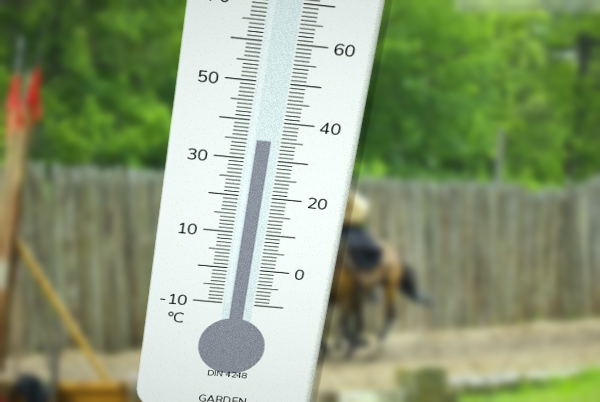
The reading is 35°C
